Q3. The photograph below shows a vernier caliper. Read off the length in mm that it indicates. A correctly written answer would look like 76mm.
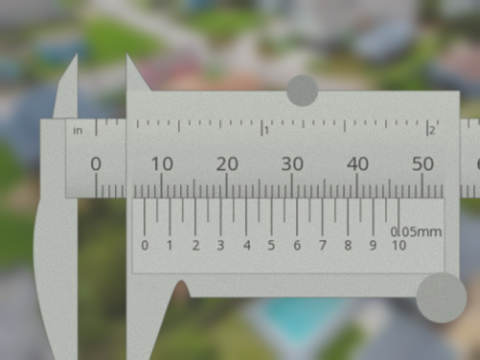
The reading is 7.4mm
